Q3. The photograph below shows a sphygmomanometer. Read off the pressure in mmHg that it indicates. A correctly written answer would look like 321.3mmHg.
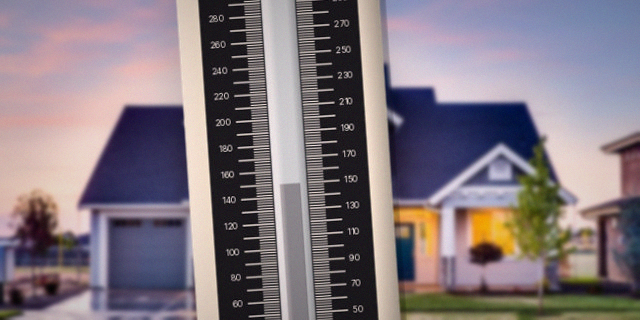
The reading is 150mmHg
